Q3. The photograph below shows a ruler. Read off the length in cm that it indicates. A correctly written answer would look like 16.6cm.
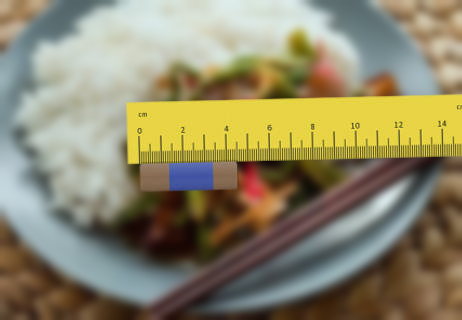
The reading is 4.5cm
